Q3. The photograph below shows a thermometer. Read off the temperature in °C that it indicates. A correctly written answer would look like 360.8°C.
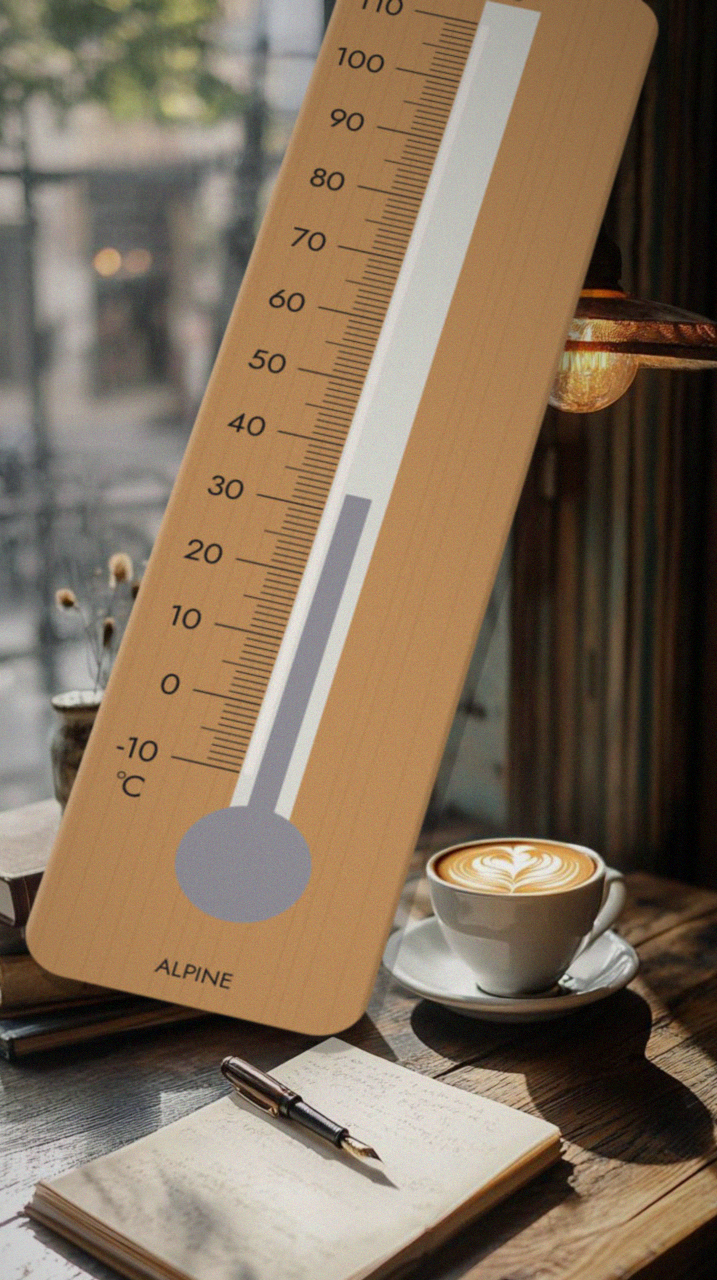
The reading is 33°C
